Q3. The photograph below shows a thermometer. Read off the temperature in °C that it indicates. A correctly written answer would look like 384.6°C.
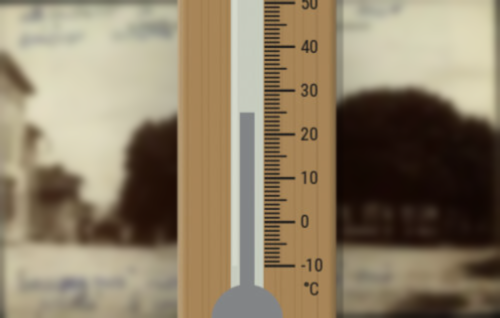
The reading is 25°C
